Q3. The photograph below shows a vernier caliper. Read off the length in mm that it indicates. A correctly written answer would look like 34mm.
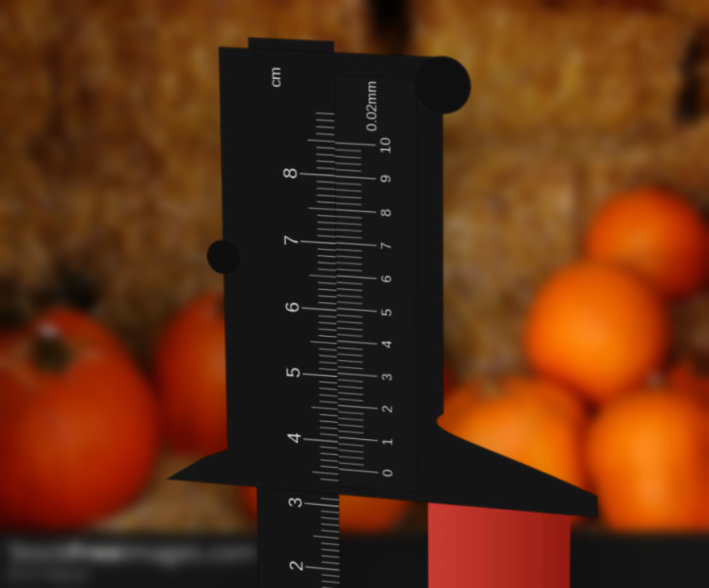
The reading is 35.8mm
